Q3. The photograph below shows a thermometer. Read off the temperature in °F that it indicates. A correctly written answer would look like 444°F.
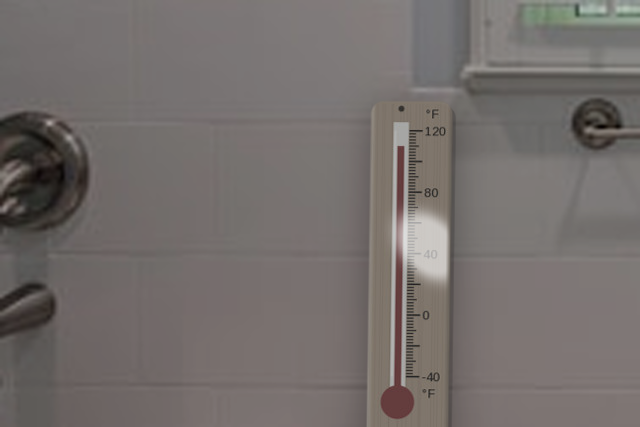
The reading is 110°F
